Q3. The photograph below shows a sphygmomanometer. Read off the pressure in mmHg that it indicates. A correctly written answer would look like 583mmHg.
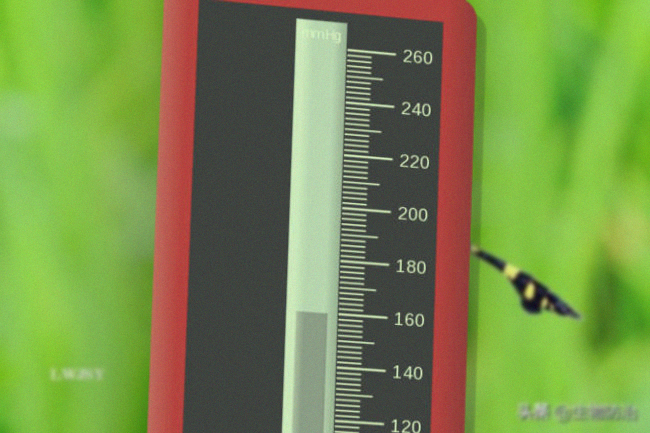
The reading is 160mmHg
